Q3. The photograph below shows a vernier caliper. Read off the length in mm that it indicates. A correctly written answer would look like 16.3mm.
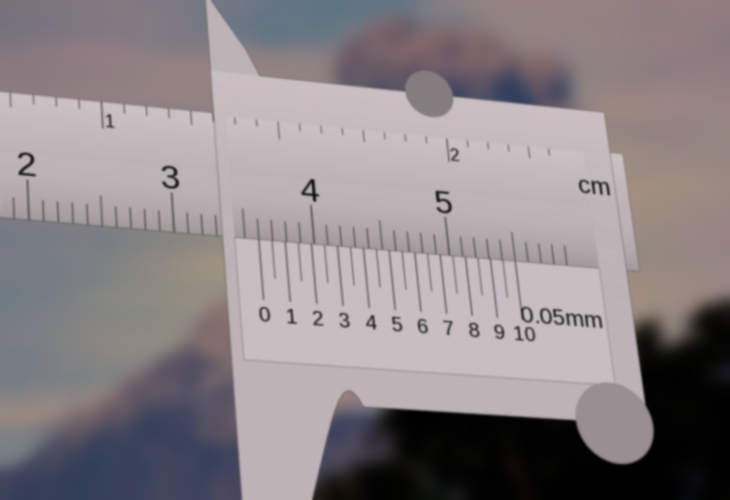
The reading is 36.0mm
